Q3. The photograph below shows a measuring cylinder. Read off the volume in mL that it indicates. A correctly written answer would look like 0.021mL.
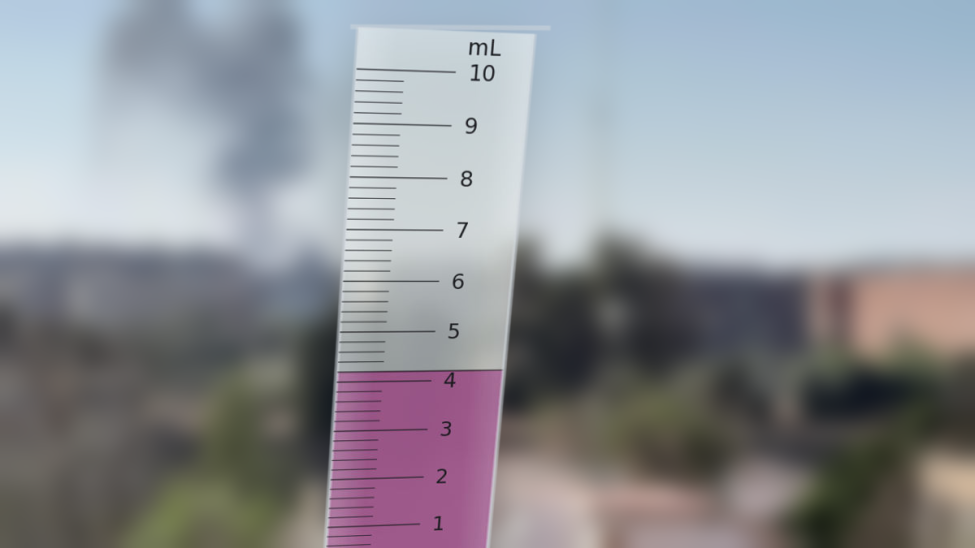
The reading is 4.2mL
